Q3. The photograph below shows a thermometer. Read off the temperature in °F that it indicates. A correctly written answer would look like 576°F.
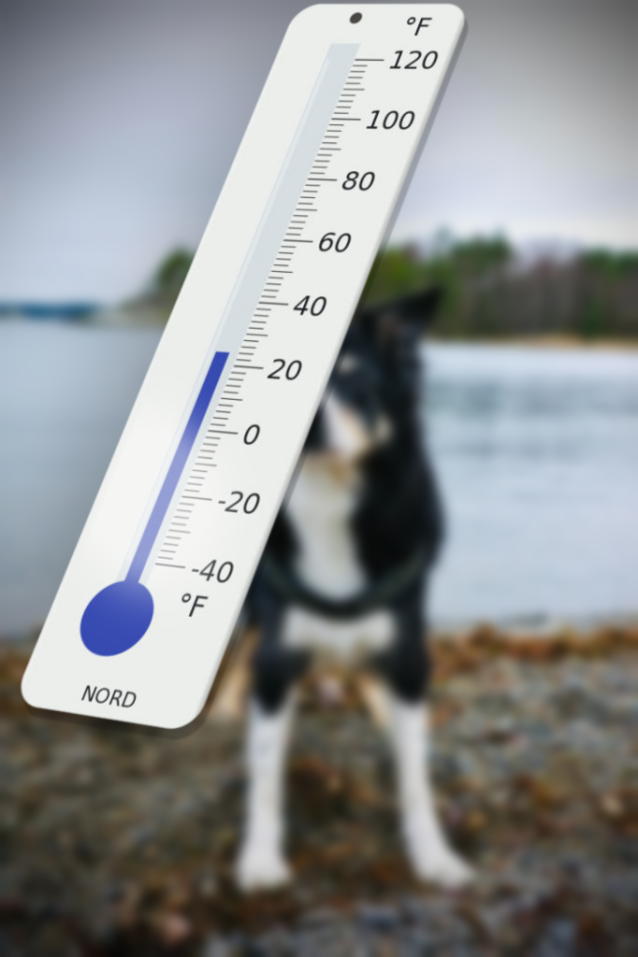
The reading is 24°F
